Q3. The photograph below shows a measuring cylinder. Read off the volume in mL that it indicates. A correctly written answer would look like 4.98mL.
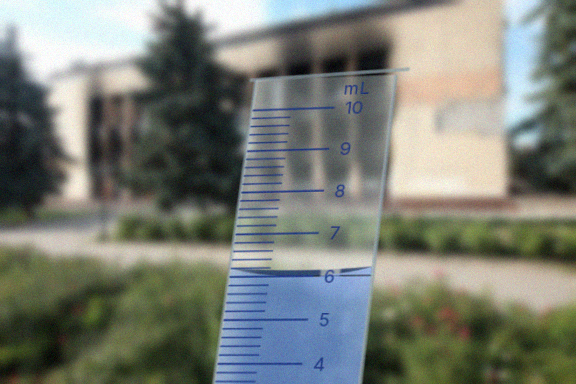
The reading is 6mL
